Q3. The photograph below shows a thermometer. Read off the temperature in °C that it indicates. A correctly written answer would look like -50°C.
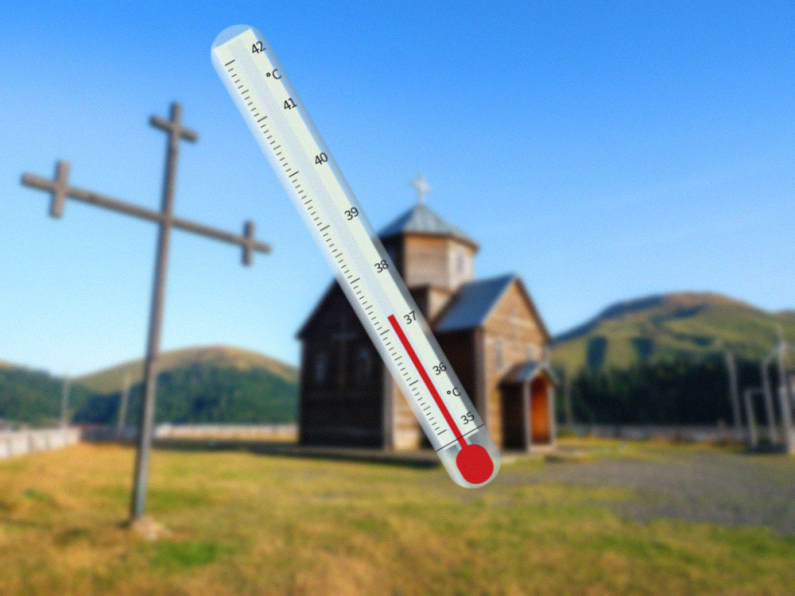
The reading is 37.2°C
